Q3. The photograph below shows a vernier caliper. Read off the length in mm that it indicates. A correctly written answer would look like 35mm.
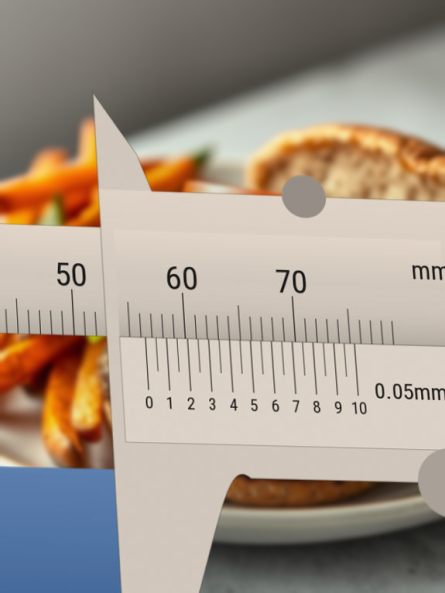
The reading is 56.4mm
